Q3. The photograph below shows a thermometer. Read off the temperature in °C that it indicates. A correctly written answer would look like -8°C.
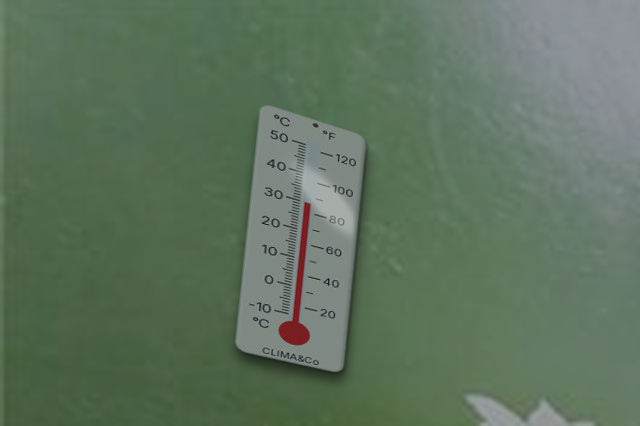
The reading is 30°C
